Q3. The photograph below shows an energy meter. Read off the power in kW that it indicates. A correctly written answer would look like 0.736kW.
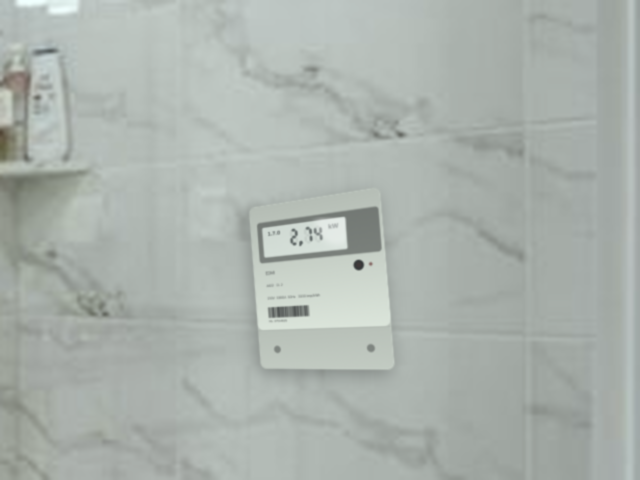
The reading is 2.74kW
